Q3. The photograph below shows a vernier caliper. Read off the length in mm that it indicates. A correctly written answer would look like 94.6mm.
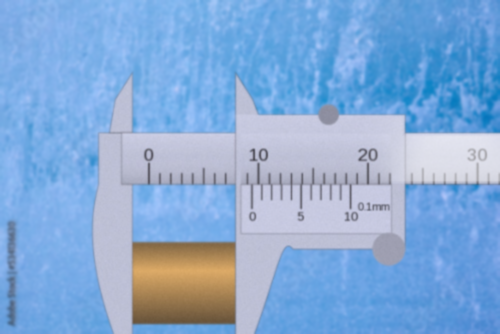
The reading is 9.4mm
